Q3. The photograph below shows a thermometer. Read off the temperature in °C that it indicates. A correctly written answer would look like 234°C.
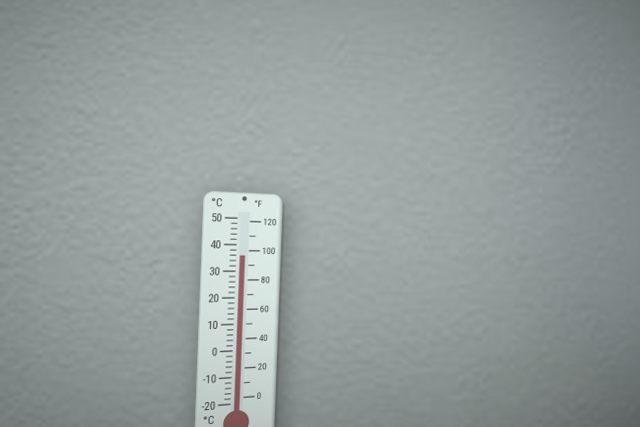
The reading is 36°C
